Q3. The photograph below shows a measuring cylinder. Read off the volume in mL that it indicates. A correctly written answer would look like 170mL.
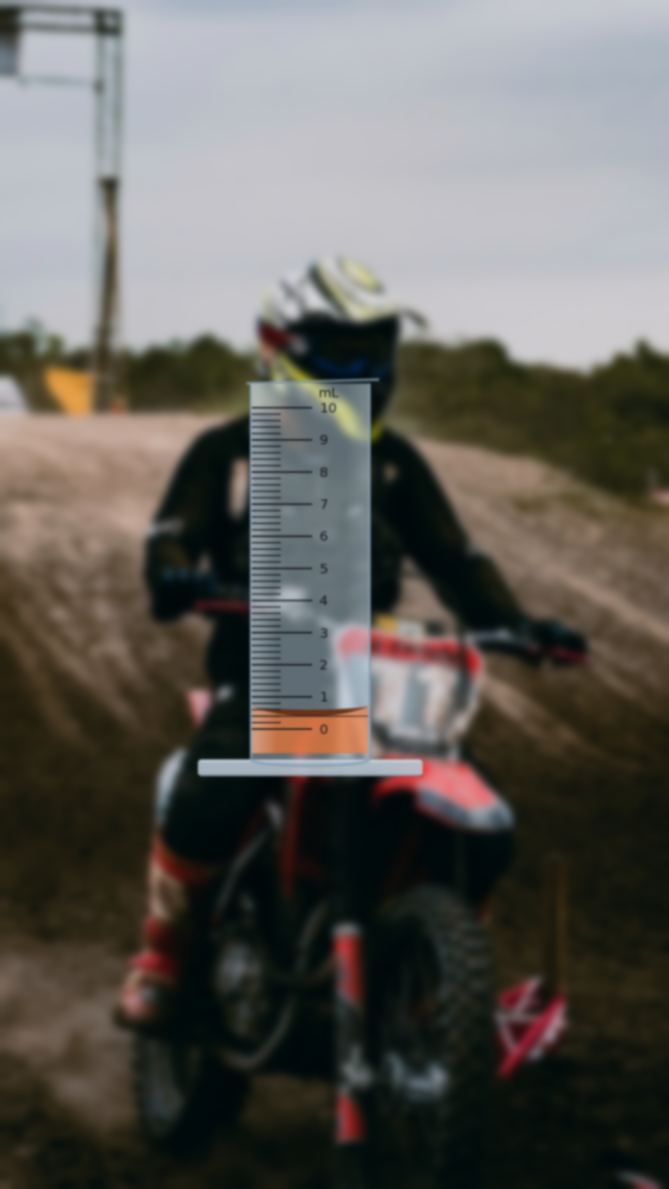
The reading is 0.4mL
